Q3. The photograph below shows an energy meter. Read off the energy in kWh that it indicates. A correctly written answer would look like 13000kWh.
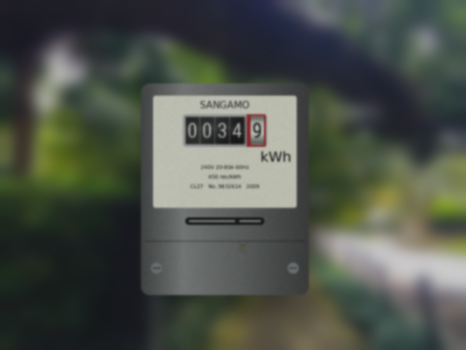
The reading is 34.9kWh
